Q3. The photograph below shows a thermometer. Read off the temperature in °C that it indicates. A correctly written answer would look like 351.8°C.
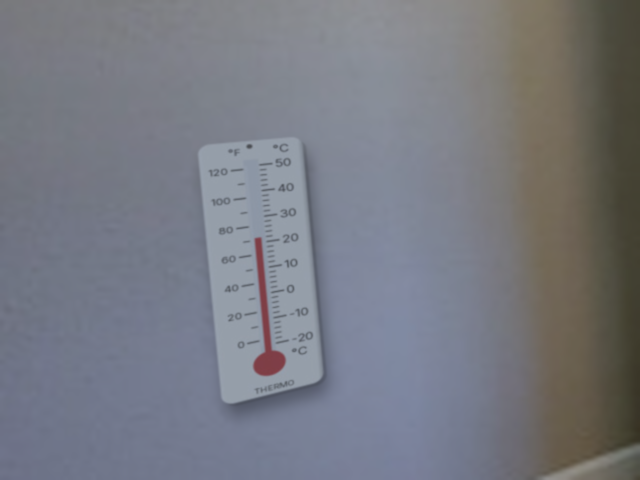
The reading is 22°C
